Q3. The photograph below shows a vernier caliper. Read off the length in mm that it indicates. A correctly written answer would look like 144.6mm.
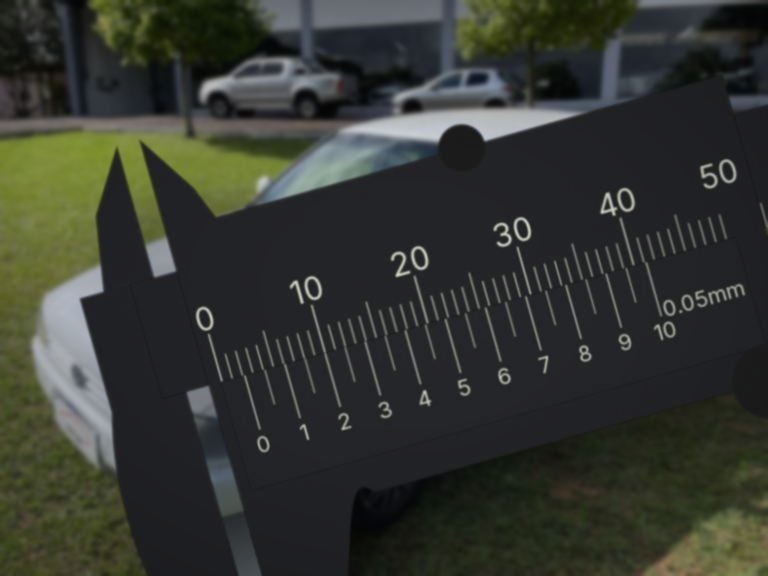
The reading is 2.2mm
